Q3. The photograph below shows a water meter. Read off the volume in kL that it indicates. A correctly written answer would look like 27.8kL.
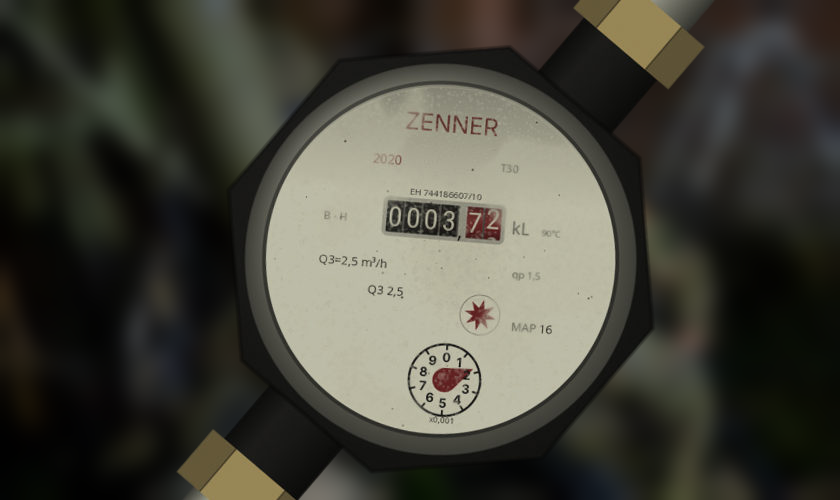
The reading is 3.721kL
